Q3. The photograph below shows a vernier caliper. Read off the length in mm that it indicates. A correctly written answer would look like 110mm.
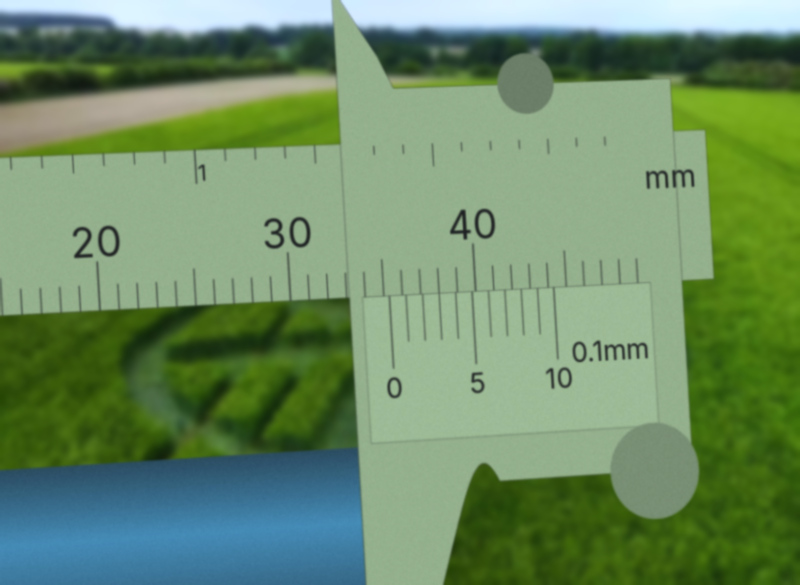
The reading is 35.3mm
